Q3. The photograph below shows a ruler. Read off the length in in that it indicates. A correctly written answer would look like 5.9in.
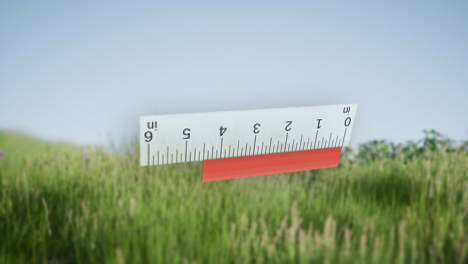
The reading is 4.5in
